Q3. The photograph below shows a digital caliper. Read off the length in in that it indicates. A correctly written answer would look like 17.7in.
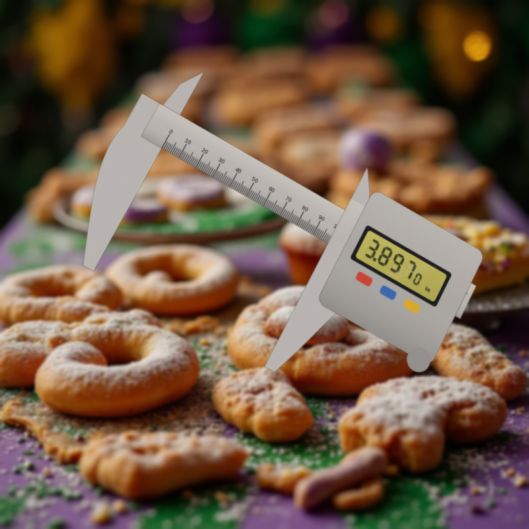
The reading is 3.8970in
